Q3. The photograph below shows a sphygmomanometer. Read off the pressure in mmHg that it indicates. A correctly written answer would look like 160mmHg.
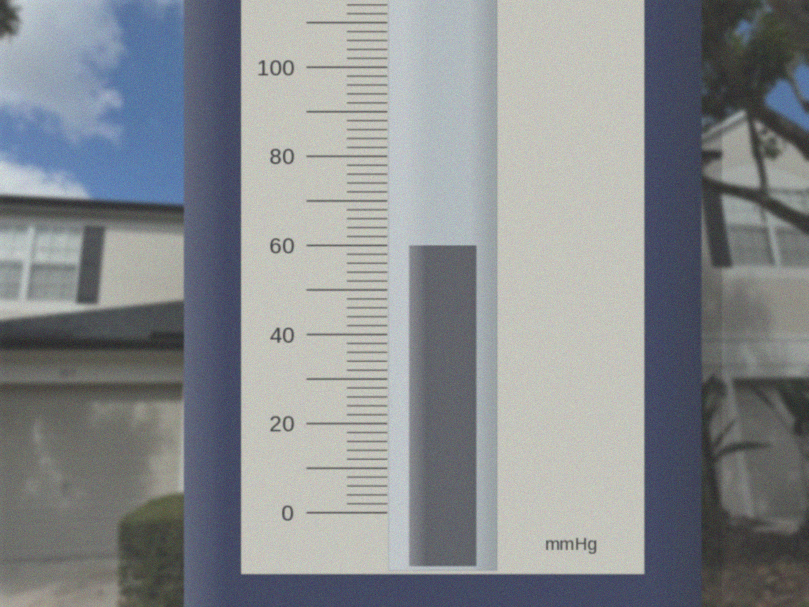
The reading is 60mmHg
